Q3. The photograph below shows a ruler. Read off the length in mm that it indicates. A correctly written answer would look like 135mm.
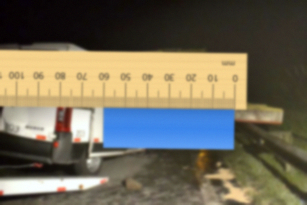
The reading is 60mm
